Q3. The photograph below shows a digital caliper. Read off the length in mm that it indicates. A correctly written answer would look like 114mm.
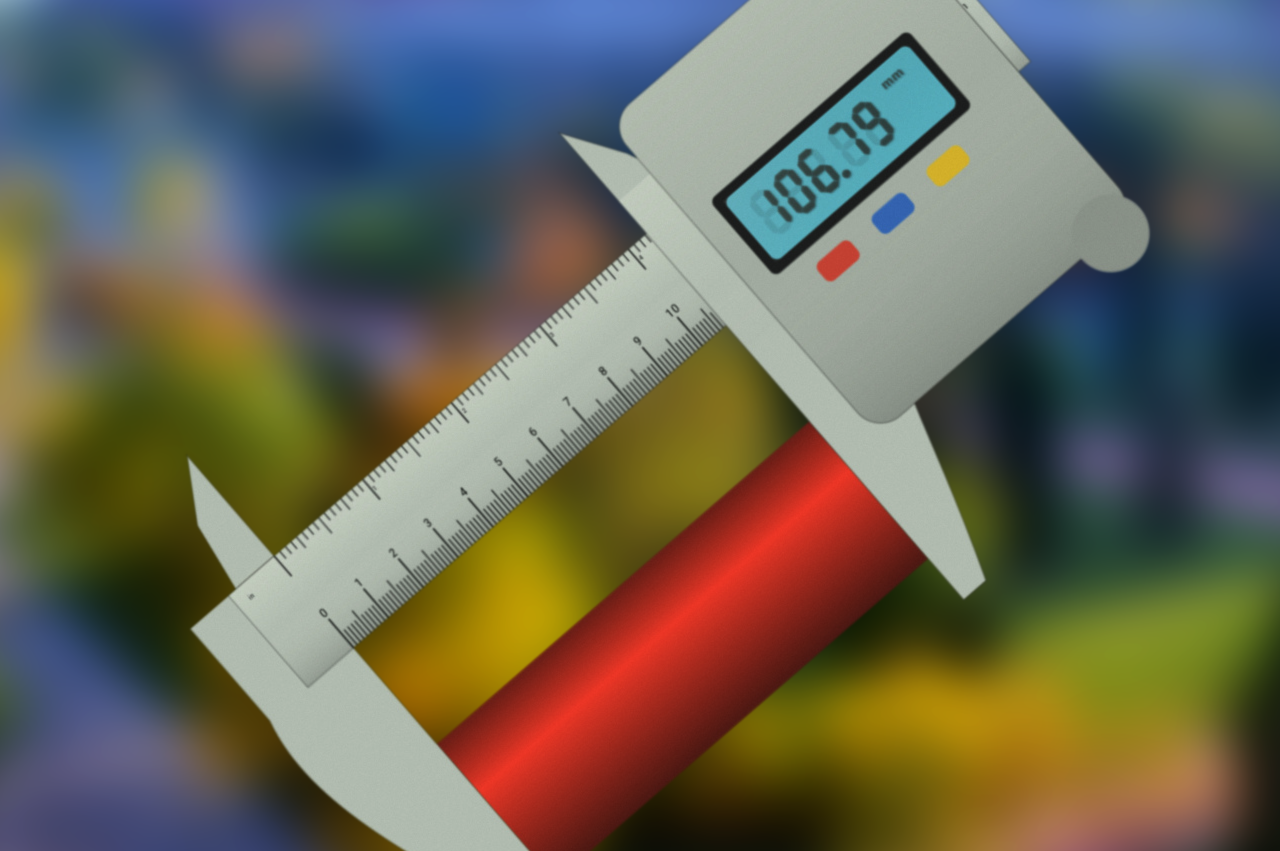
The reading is 106.79mm
